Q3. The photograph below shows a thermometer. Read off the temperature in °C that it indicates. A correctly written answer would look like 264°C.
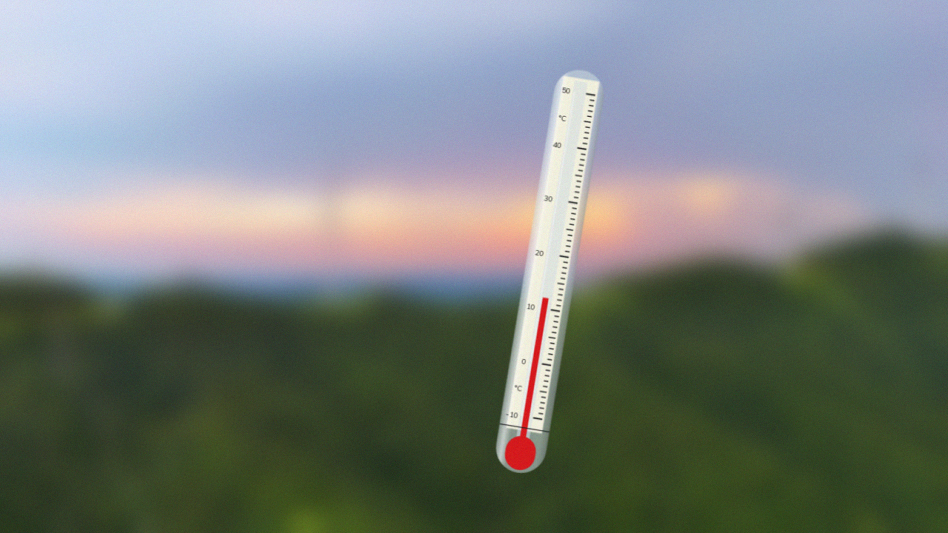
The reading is 12°C
